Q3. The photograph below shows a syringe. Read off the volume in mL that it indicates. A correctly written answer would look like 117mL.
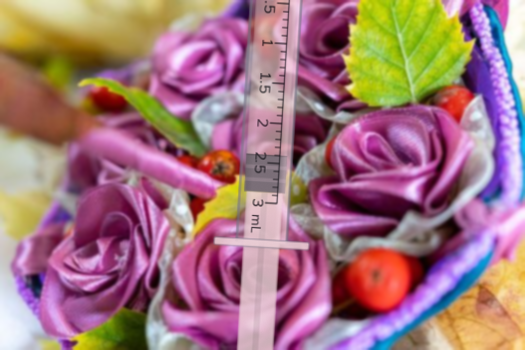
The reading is 2.4mL
